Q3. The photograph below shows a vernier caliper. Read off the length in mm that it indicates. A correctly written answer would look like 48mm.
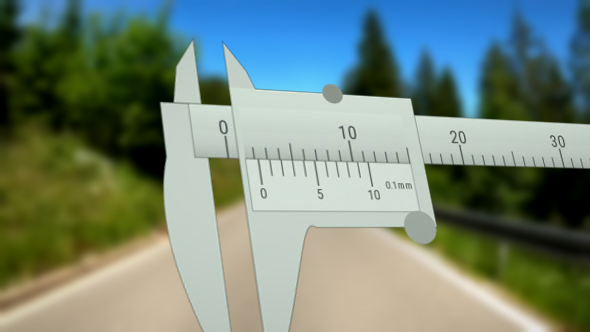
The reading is 2.3mm
